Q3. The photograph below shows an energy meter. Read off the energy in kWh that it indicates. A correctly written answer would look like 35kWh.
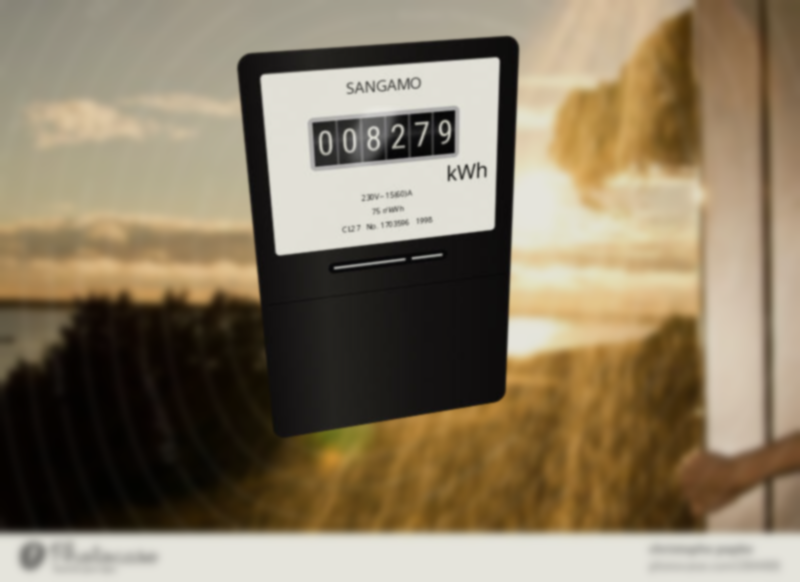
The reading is 8279kWh
